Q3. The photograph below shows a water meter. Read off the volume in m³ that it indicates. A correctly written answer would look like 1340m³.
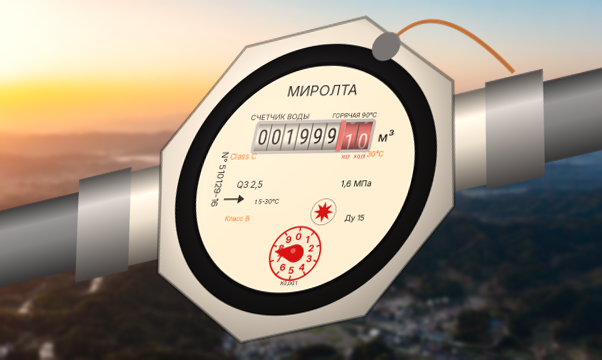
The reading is 1999.097m³
